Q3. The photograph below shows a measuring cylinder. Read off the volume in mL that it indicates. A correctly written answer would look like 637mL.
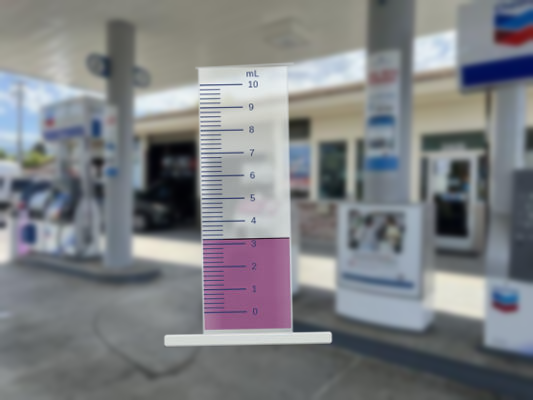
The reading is 3.2mL
